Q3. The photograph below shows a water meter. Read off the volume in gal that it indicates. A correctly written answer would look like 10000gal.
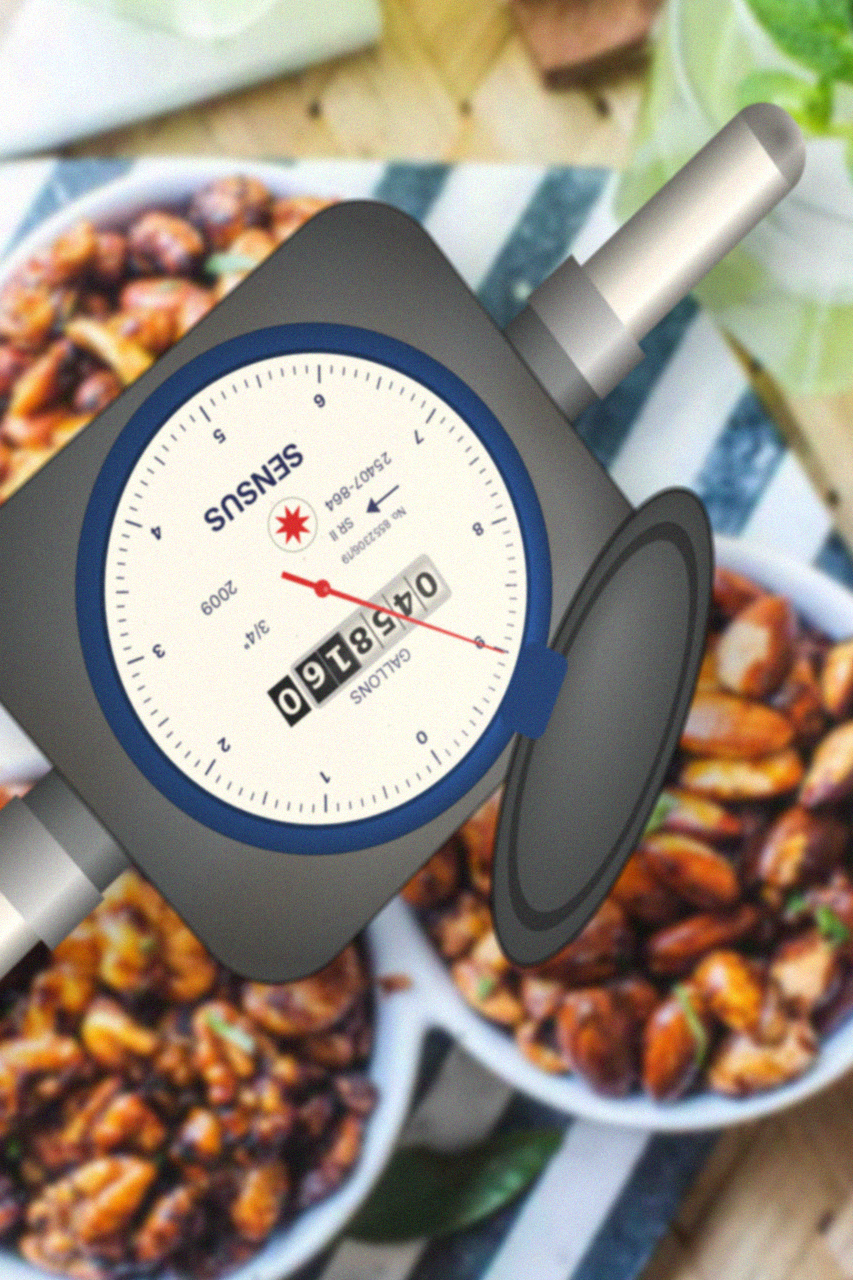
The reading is 458159.0gal
